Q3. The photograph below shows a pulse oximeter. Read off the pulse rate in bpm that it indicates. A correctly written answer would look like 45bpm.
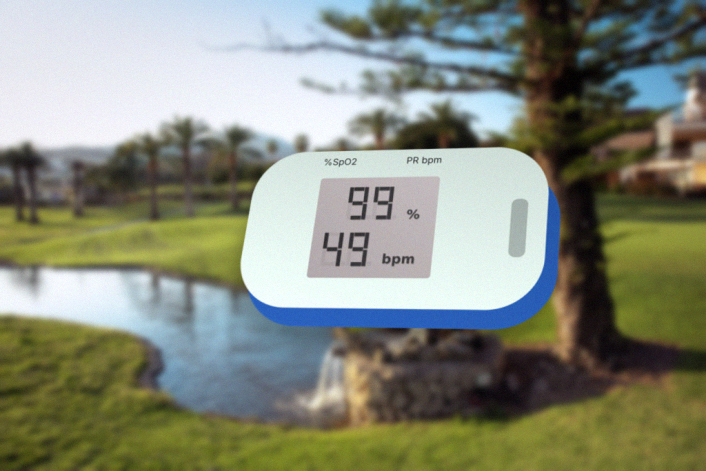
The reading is 49bpm
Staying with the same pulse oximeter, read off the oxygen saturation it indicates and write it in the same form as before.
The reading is 99%
